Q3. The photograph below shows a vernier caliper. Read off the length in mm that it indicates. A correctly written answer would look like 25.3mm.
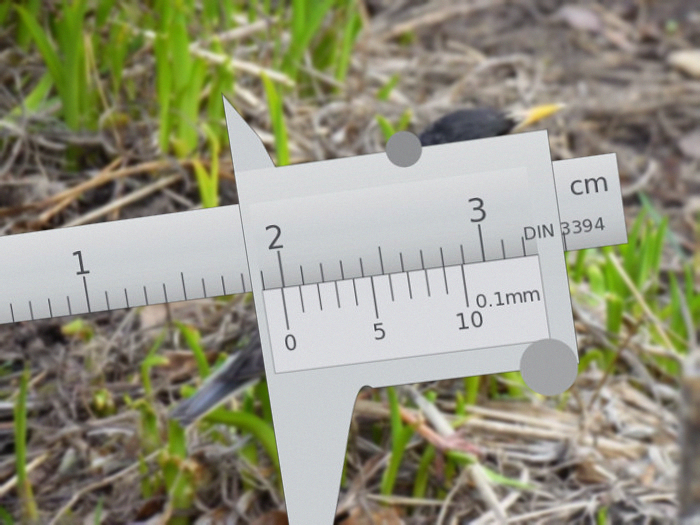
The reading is 19.9mm
